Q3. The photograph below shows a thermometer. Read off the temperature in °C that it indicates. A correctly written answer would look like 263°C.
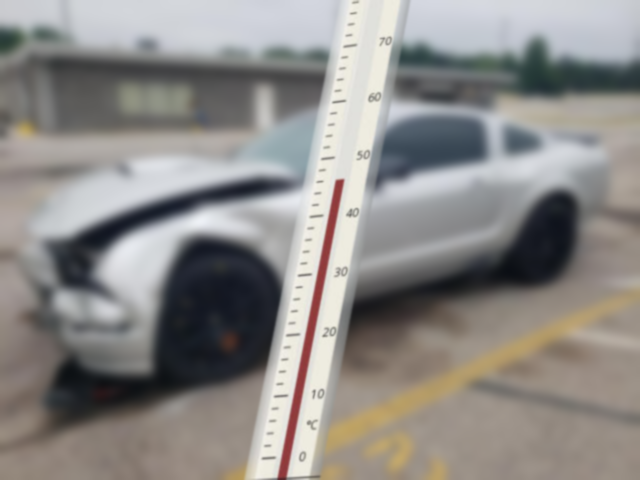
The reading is 46°C
